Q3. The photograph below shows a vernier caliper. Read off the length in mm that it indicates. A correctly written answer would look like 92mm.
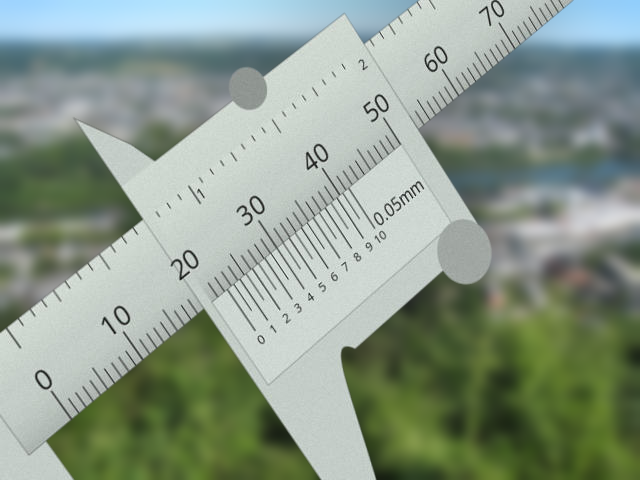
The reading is 22.4mm
